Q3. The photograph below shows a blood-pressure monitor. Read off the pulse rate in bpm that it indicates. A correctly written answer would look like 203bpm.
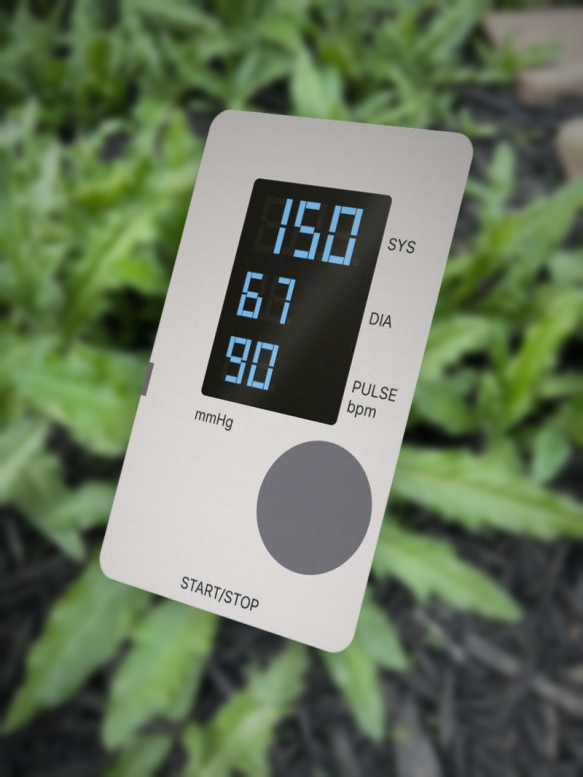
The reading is 90bpm
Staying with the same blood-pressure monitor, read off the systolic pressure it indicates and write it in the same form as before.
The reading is 150mmHg
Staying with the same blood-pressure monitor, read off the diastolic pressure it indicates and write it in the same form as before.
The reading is 67mmHg
